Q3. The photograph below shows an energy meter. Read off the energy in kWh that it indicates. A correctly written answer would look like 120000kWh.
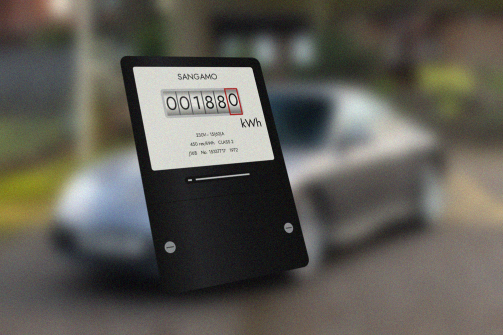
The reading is 188.0kWh
